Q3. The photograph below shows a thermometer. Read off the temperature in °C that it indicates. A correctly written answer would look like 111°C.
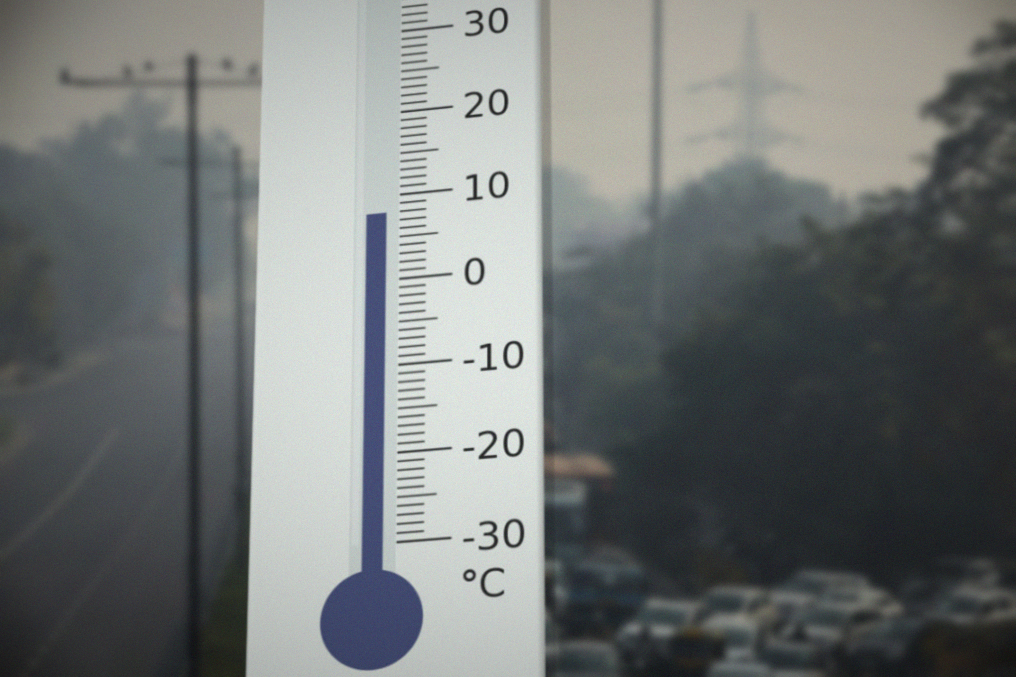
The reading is 8°C
